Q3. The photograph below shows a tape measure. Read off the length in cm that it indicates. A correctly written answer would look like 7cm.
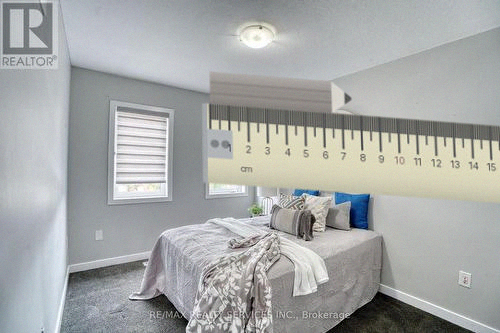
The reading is 7.5cm
